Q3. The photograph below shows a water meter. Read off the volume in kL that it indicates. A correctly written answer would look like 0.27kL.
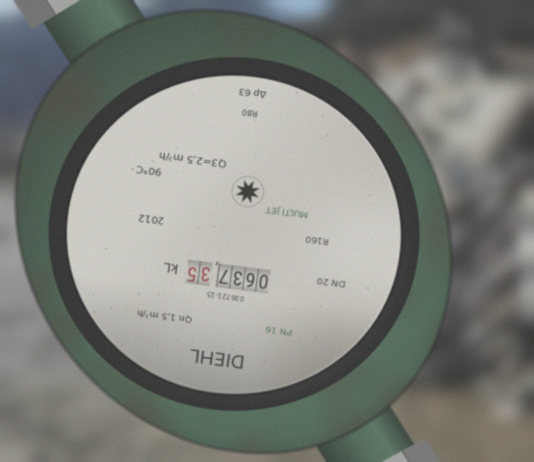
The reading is 637.35kL
